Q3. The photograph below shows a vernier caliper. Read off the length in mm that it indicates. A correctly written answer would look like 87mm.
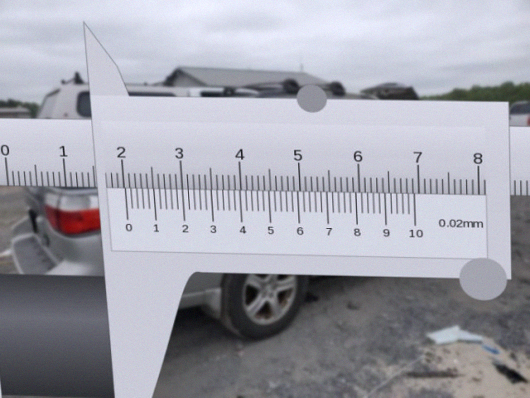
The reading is 20.2mm
